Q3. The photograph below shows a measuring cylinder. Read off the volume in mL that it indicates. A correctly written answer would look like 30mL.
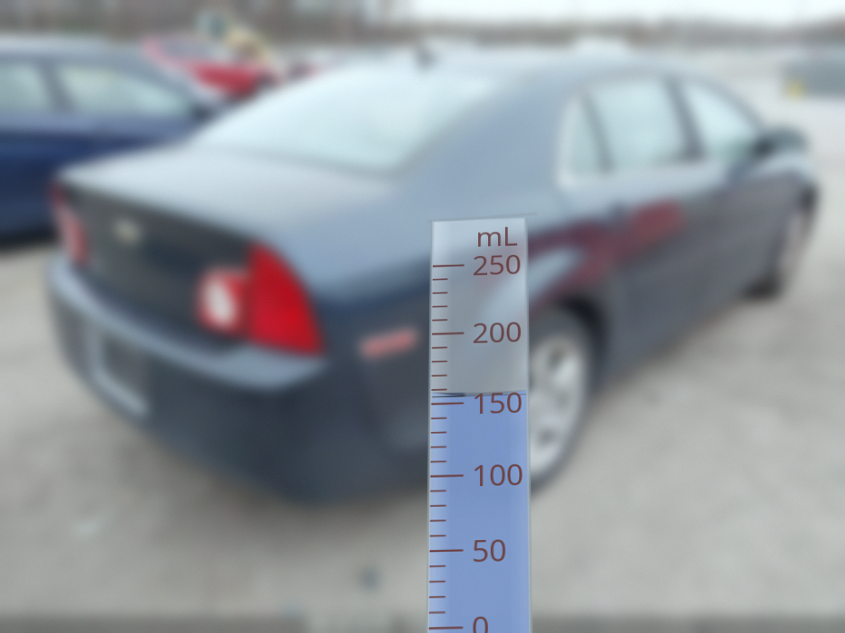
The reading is 155mL
